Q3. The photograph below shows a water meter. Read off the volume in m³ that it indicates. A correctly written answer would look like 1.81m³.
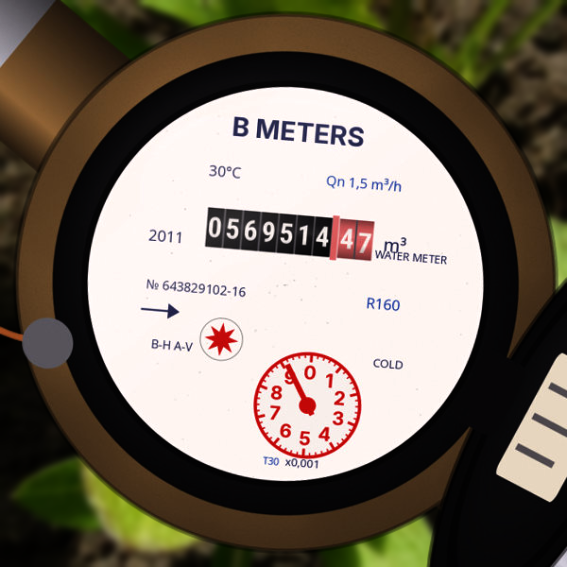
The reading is 569514.469m³
